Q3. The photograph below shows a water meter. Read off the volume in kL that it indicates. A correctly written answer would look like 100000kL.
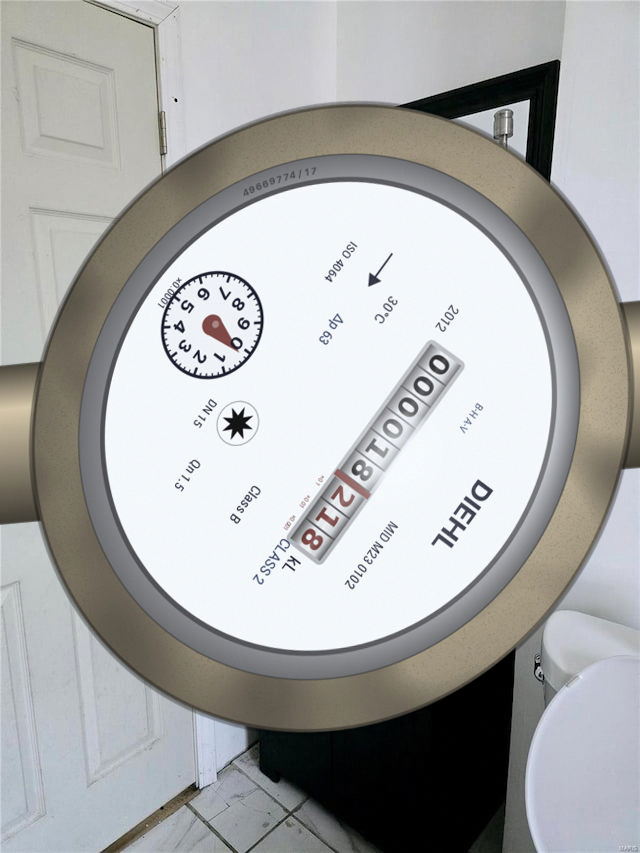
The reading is 18.2180kL
